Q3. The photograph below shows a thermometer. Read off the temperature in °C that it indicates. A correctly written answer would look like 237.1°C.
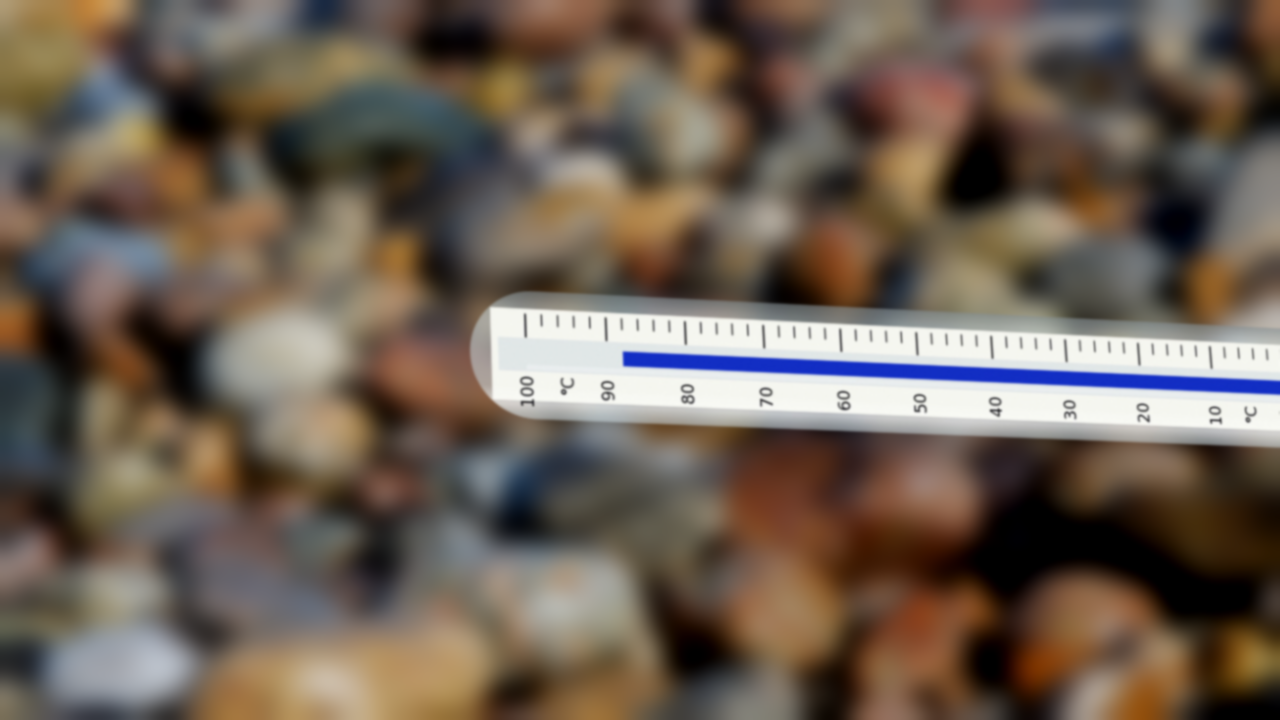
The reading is 88°C
